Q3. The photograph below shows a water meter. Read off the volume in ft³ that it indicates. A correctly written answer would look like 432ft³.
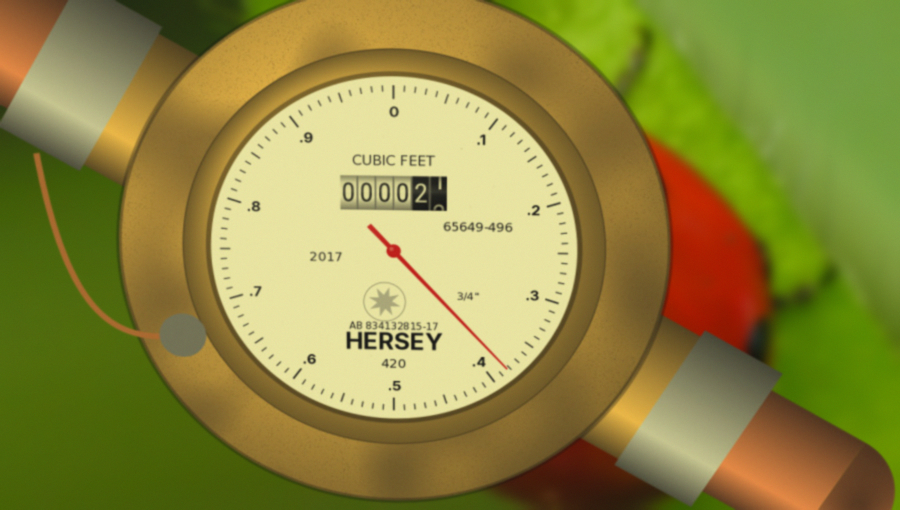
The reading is 21.38ft³
